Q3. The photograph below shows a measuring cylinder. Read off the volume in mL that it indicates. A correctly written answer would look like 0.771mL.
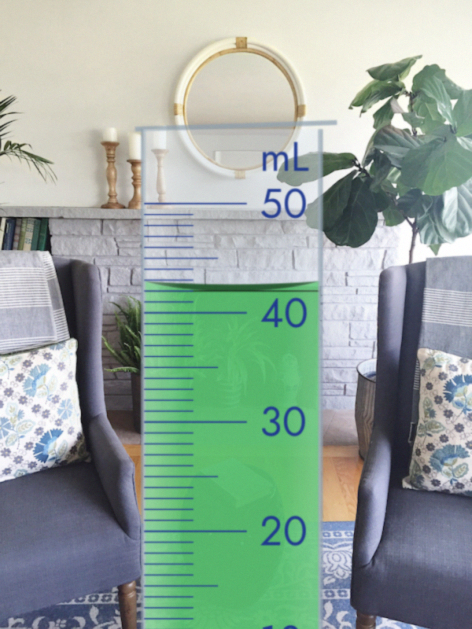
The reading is 42mL
